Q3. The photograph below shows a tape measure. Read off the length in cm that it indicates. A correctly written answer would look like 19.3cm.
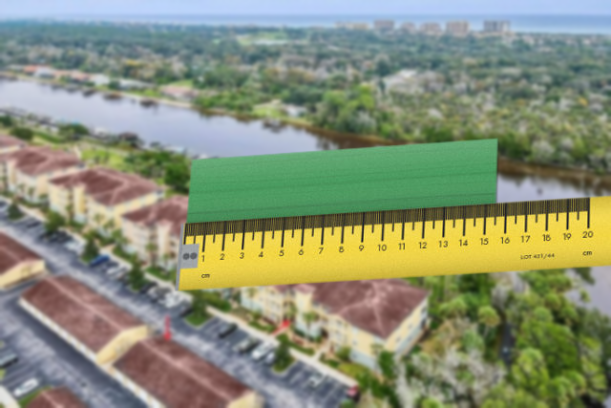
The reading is 15.5cm
